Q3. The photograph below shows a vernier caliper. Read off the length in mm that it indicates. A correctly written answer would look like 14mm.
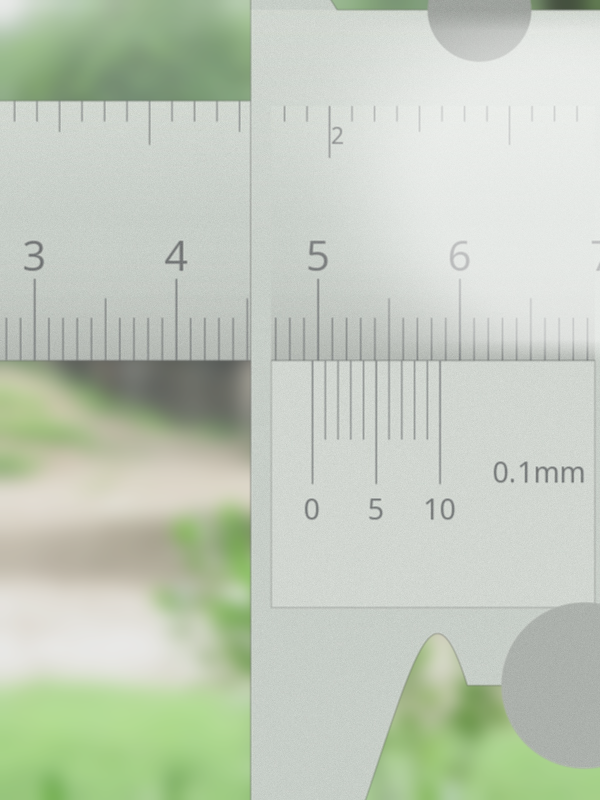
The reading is 49.6mm
